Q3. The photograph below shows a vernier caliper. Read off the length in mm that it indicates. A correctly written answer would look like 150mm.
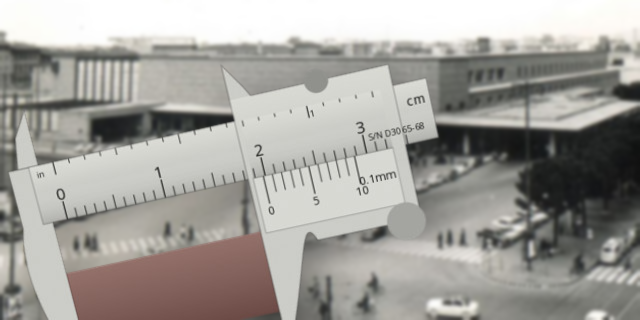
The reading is 19.8mm
